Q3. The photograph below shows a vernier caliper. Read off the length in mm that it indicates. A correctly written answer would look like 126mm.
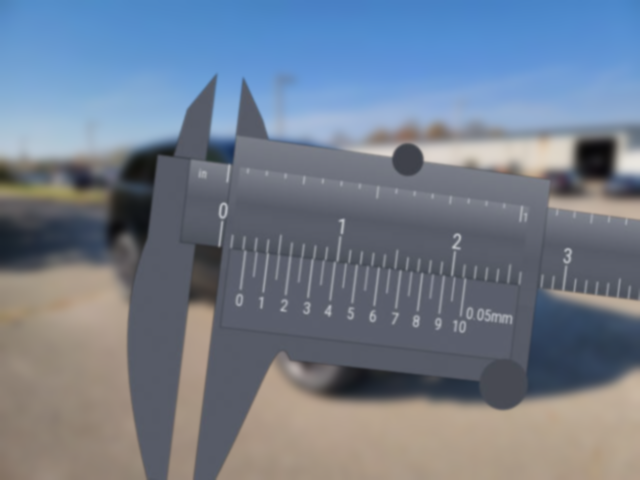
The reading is 2.2mm
